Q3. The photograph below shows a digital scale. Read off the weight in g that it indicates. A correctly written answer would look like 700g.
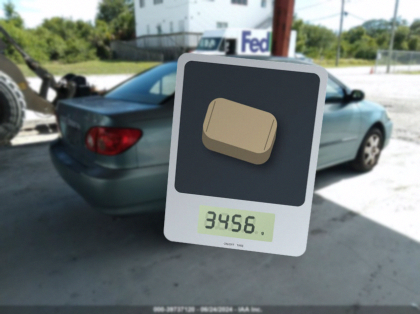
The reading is 3456g
